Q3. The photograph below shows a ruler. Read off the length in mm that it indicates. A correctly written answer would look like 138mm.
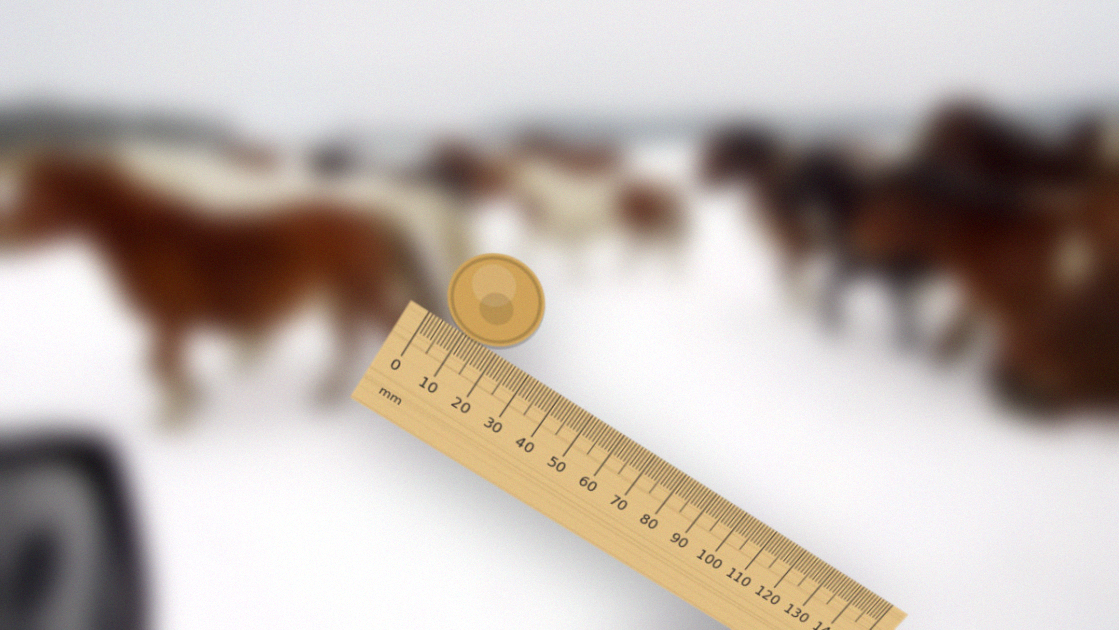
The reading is 25mm
